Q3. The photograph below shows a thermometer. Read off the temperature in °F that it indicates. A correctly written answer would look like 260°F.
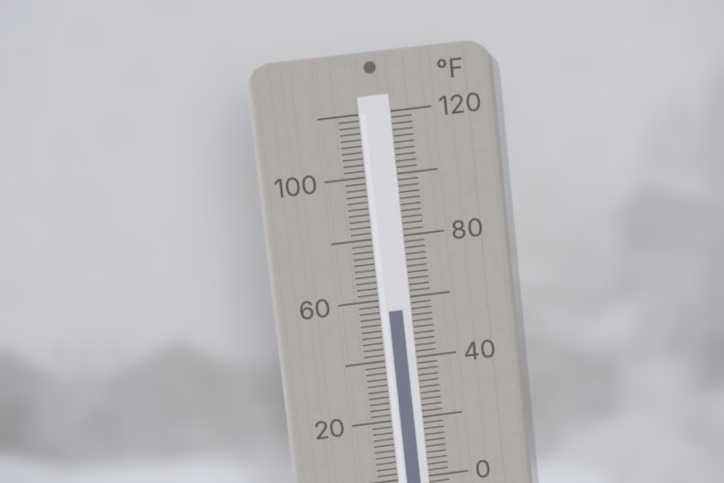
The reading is 56°F
